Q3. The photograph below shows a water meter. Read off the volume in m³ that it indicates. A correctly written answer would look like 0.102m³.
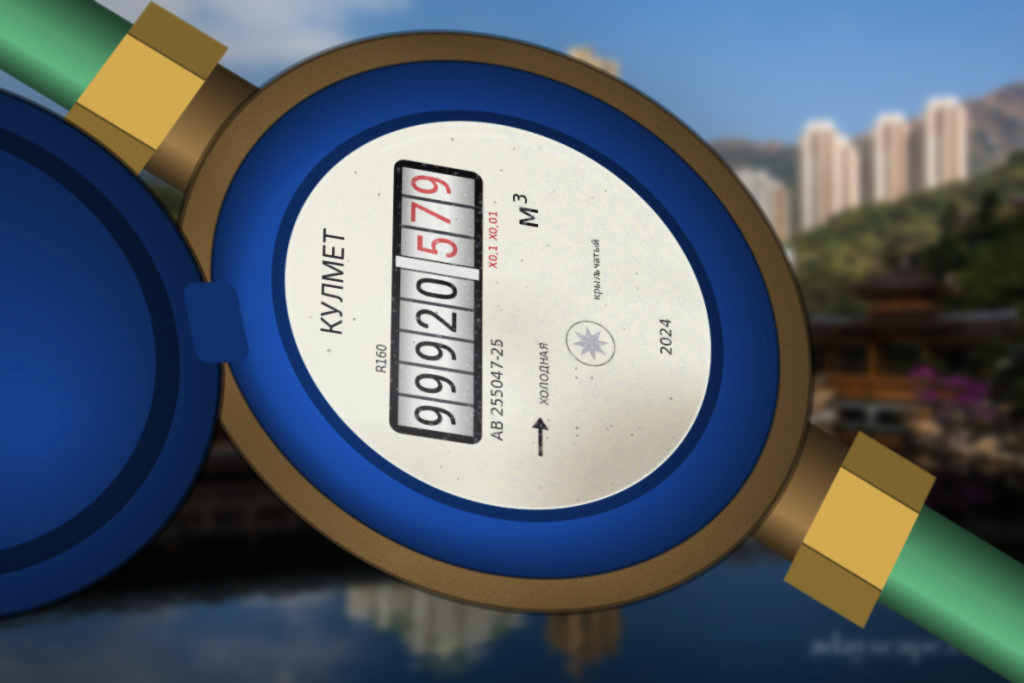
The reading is 99920.579m³
